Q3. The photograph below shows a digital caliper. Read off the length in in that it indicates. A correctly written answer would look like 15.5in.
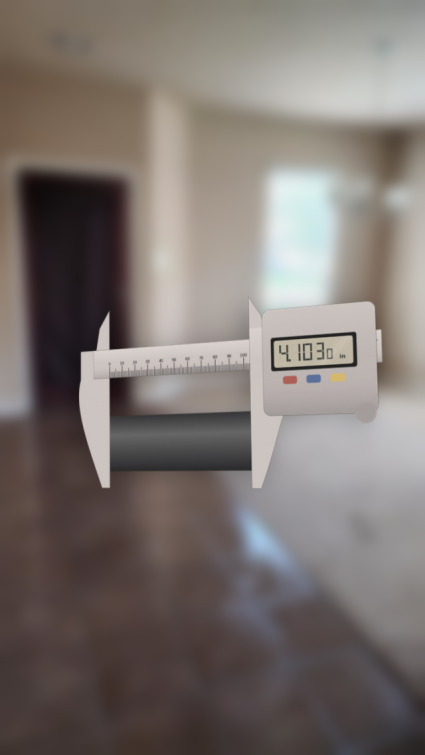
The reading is 4.1030in
